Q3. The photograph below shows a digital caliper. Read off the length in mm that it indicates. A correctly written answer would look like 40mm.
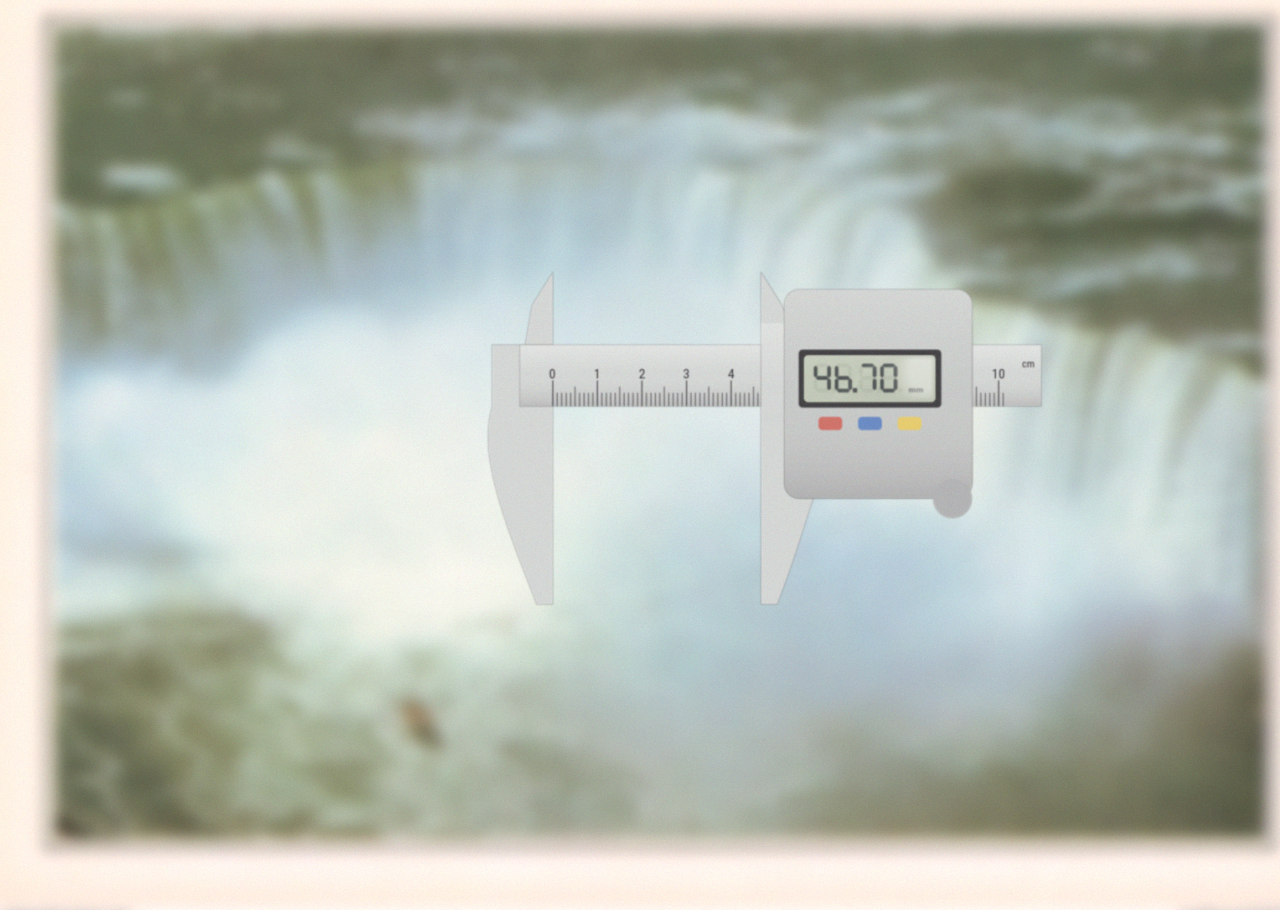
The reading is 46.70mm
